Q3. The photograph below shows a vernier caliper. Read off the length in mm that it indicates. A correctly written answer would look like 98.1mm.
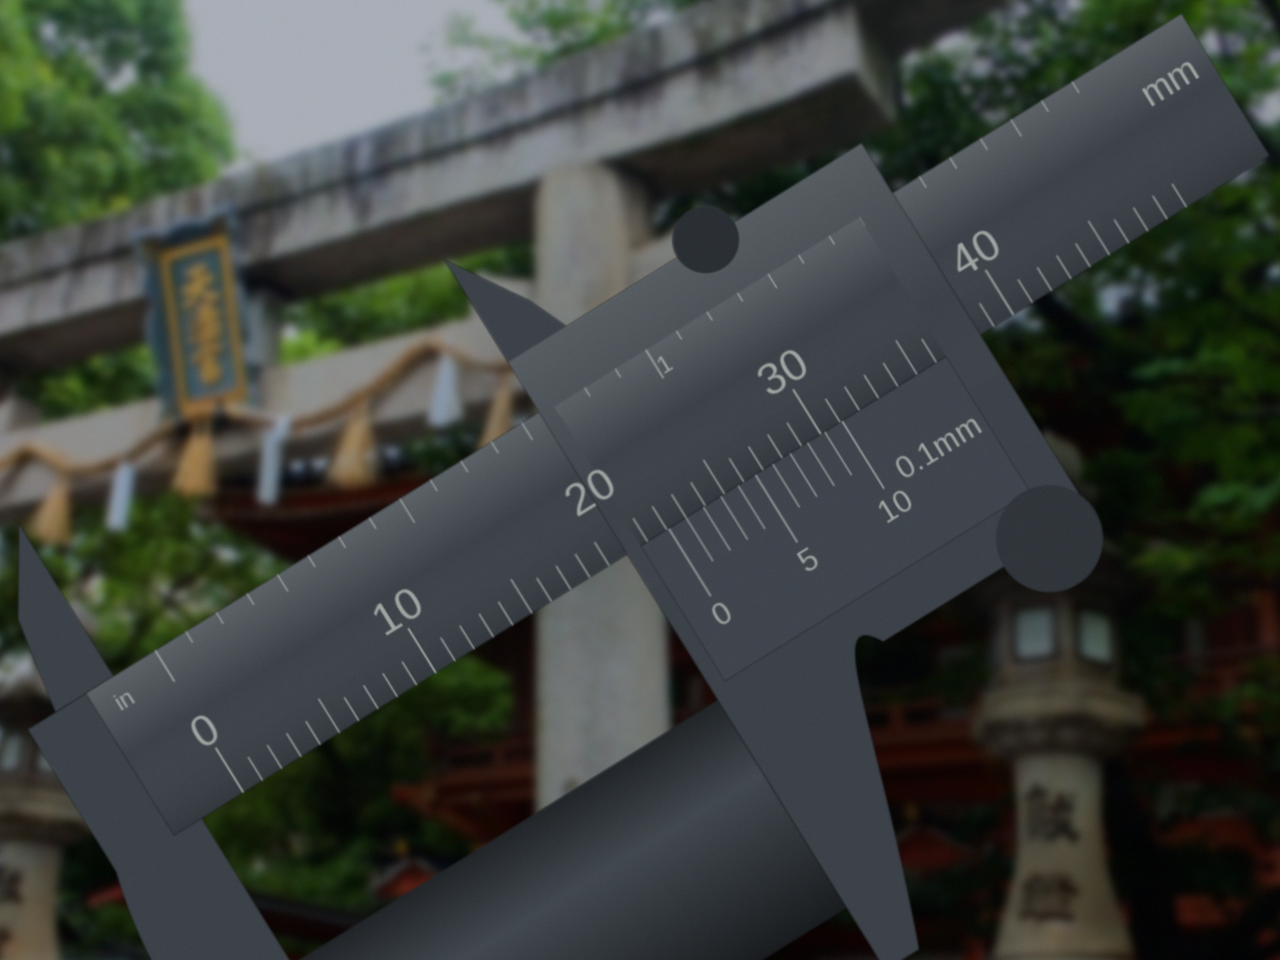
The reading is 22.1mm
